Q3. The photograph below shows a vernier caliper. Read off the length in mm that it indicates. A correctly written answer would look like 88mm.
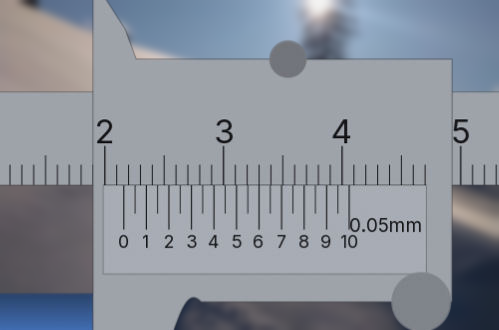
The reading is 21.6mm
